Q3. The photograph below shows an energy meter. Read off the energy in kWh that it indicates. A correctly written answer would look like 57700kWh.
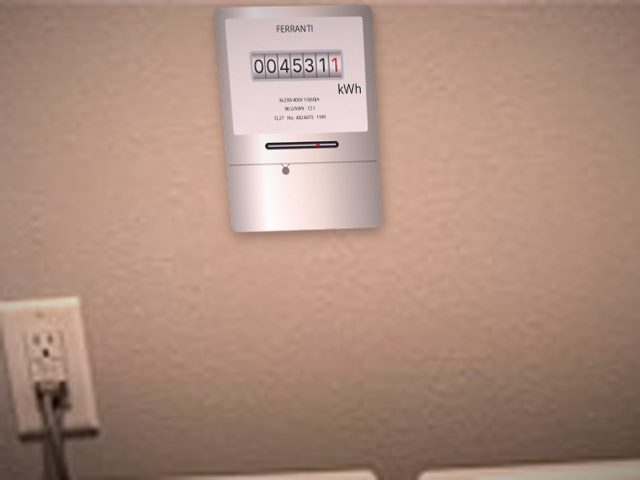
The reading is 4531.1kWh
